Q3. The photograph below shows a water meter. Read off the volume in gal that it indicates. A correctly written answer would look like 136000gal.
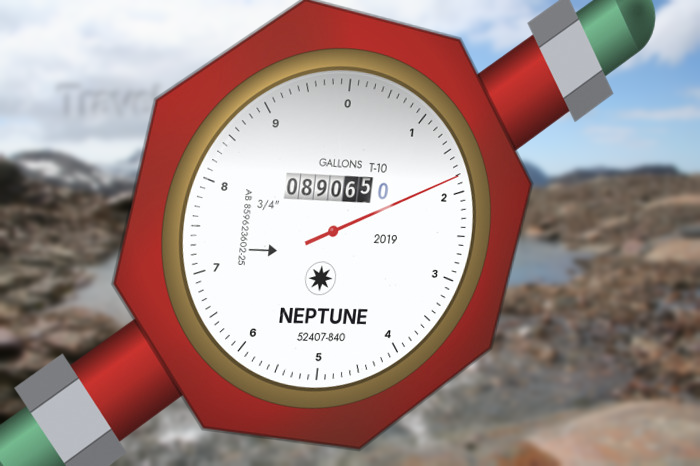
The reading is 890651.8gal
